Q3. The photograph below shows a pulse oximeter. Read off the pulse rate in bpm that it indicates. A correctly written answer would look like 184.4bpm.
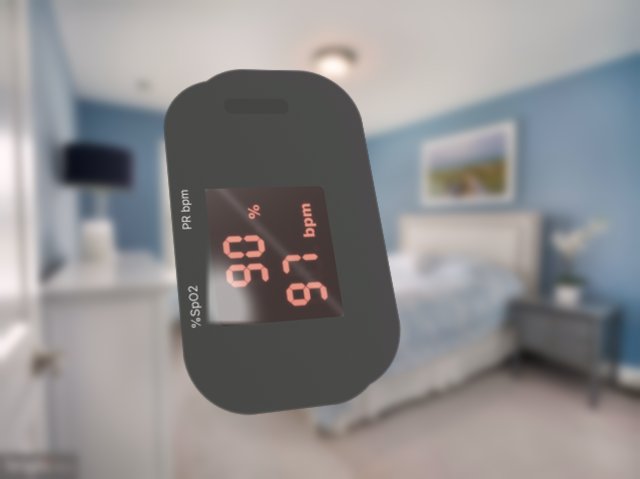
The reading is 97bpm
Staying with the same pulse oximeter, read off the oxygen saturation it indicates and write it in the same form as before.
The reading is 90%
